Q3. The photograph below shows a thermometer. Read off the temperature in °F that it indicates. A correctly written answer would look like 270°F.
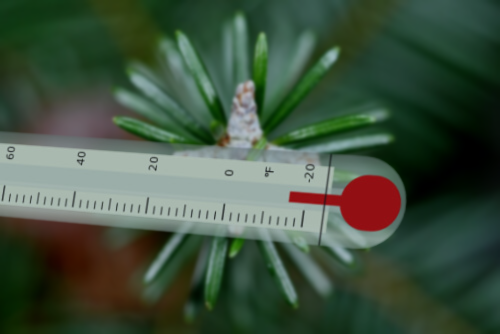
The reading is -16°F
